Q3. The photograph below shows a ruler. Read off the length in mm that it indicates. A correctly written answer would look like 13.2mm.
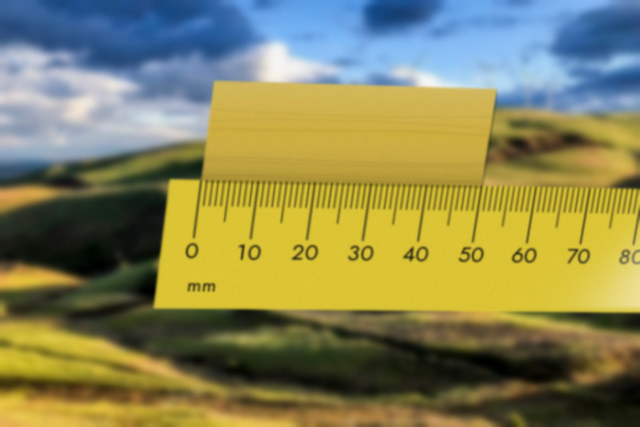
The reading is 50mm
